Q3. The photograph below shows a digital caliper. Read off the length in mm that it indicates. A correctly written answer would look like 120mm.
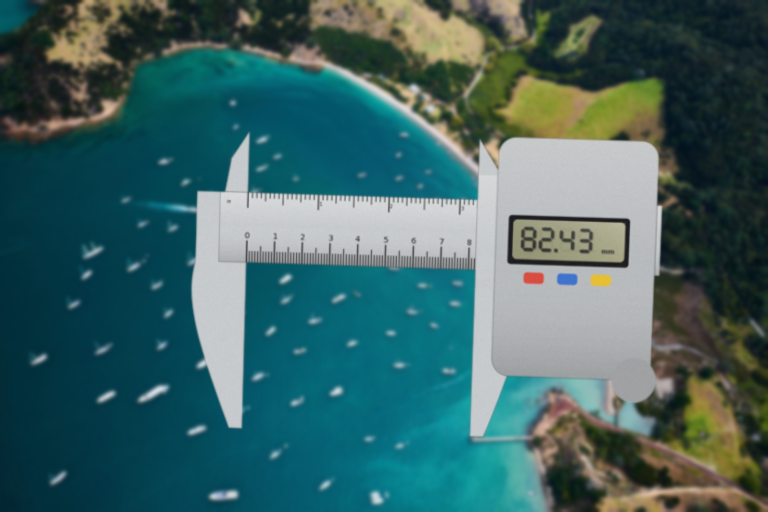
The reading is 82.43mm
